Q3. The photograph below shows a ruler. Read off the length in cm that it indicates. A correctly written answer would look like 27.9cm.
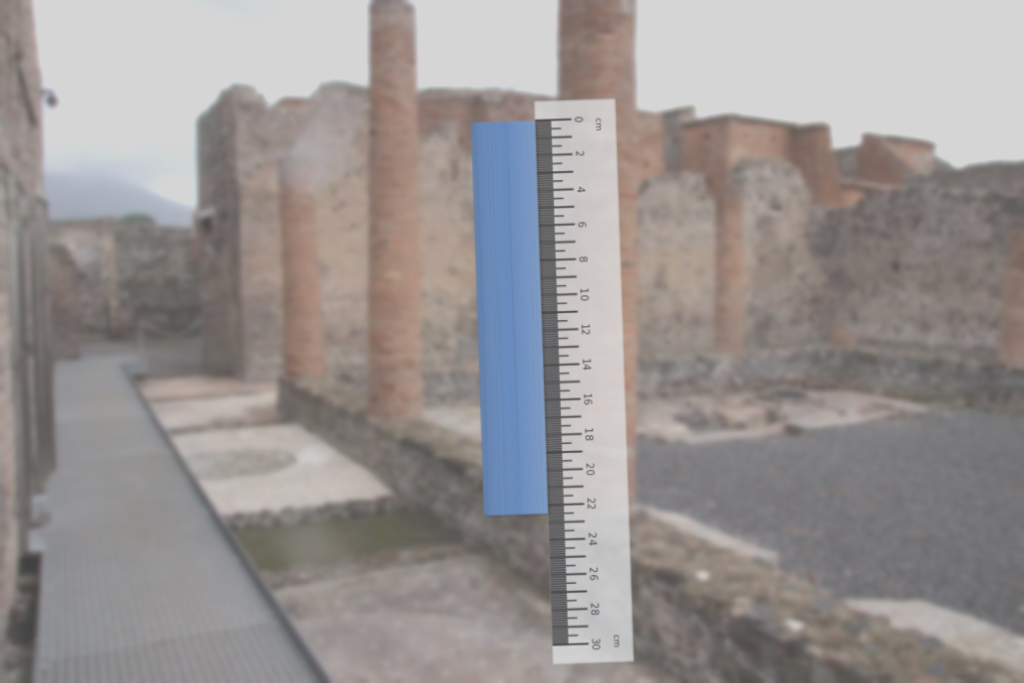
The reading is 22.5cm
